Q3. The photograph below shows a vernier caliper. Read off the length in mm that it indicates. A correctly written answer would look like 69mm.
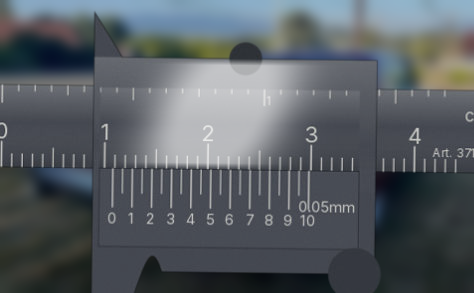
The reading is 10.8mm
